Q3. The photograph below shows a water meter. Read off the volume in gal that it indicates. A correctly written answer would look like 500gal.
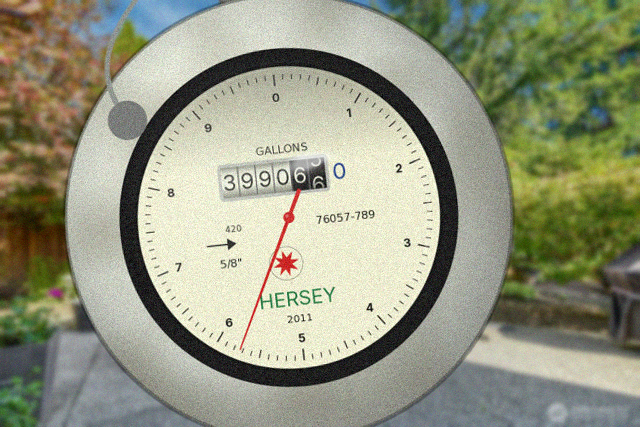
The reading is 3990655.7gal
